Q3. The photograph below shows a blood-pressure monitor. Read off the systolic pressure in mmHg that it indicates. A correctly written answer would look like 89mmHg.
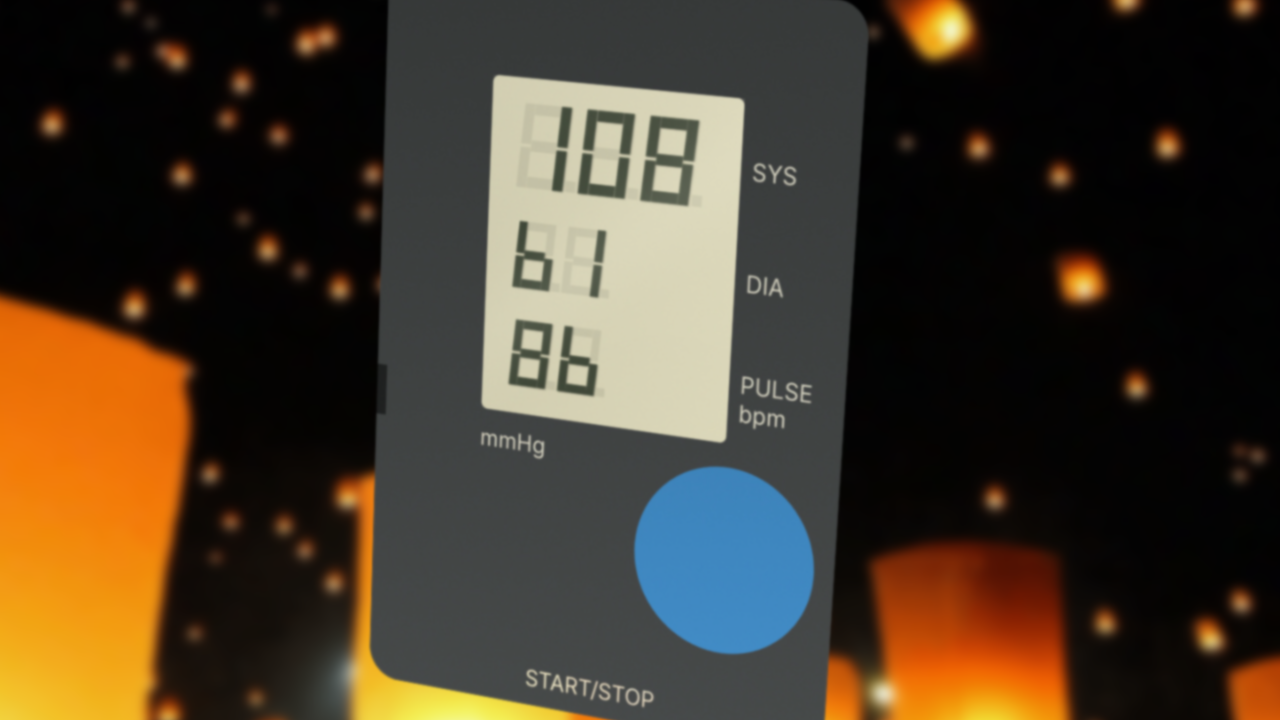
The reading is 108mmHg
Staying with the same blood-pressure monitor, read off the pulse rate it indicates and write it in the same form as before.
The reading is 86bpm
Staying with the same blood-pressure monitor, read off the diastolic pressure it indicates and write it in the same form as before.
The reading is 61mmHg
